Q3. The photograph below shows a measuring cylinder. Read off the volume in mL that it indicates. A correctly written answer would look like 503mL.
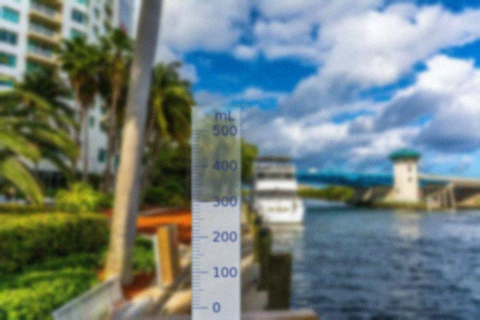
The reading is 300mL
